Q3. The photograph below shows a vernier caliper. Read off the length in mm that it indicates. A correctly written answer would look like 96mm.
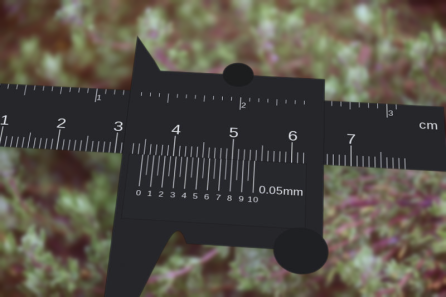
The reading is 34.8mm
